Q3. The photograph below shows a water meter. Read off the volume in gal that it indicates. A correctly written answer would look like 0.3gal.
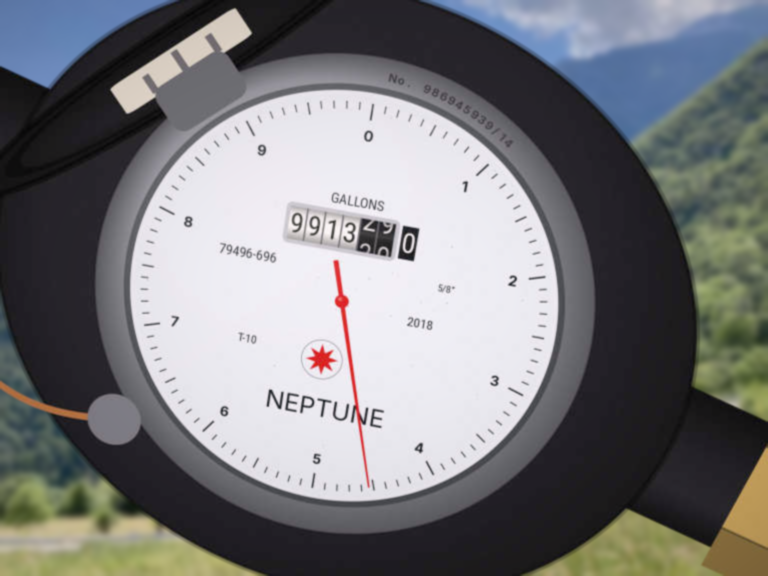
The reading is 9913294.5gal
